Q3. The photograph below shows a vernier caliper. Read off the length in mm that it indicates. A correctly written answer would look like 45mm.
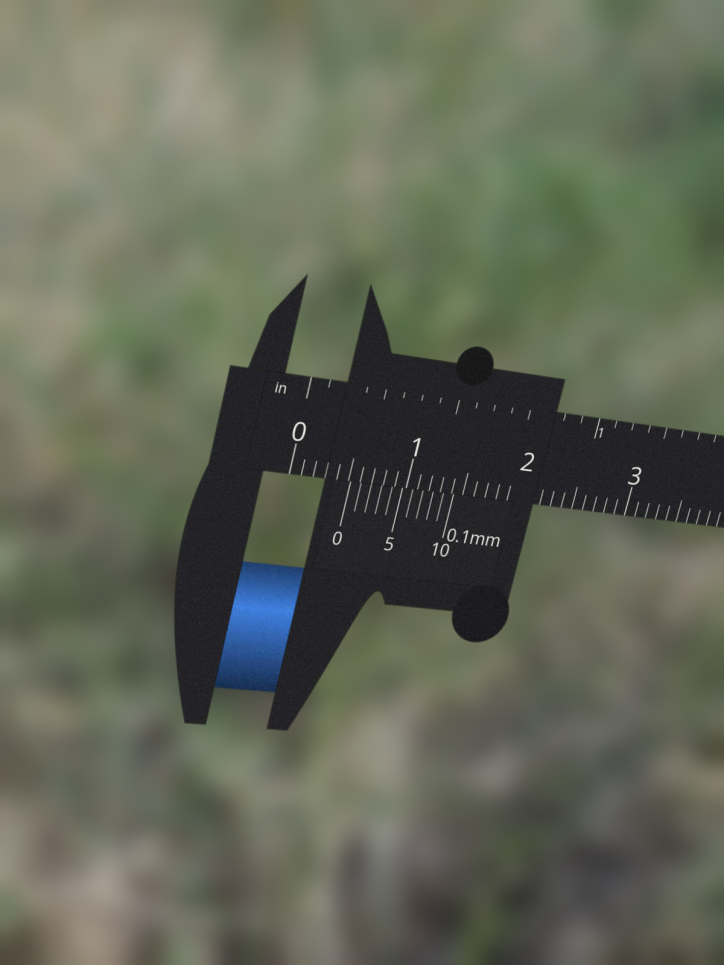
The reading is 5.2mm
